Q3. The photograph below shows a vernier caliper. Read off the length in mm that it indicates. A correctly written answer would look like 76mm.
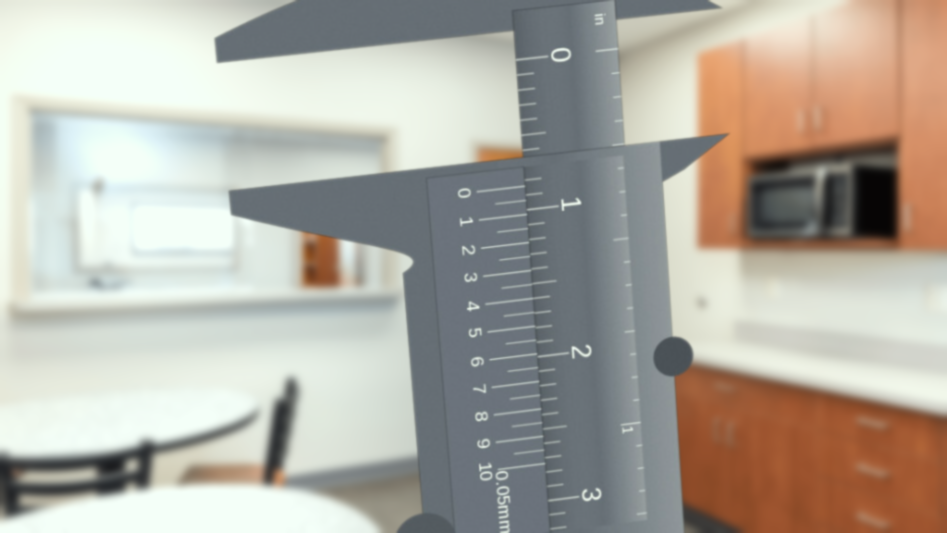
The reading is 8.4mm
